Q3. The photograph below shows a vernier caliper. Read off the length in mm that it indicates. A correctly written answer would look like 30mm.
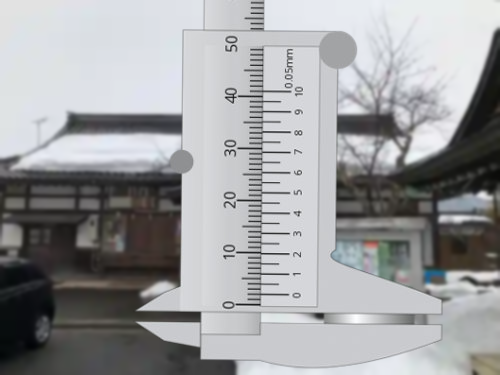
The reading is 2.0mm
